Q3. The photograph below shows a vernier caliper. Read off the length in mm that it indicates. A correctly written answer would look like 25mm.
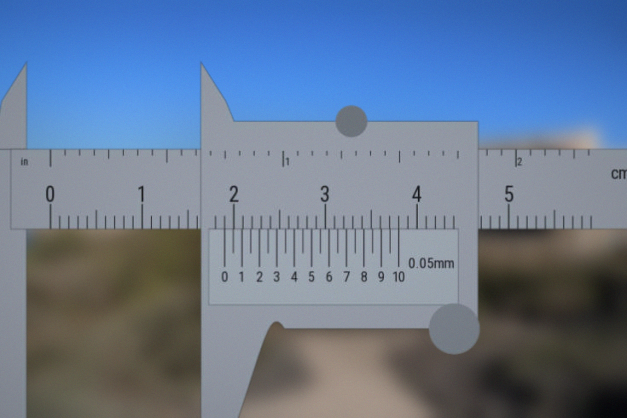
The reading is 19.0mm
